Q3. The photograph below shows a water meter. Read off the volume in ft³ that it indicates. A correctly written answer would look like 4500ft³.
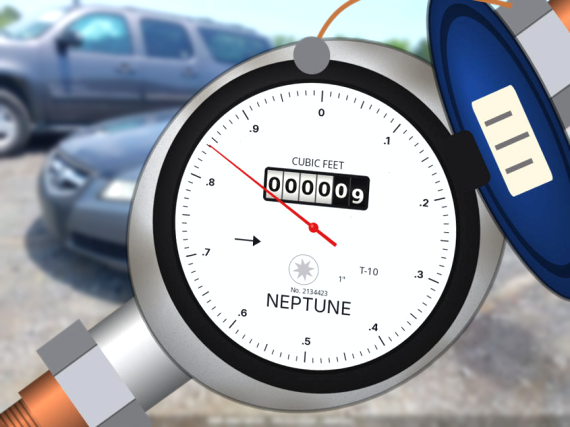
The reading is 8.84ft³
